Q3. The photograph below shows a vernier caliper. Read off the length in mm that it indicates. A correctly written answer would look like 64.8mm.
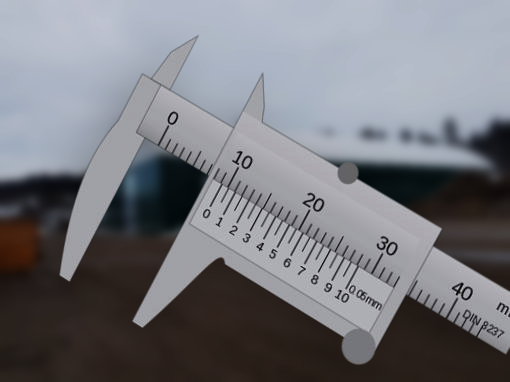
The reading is 9.2mm
